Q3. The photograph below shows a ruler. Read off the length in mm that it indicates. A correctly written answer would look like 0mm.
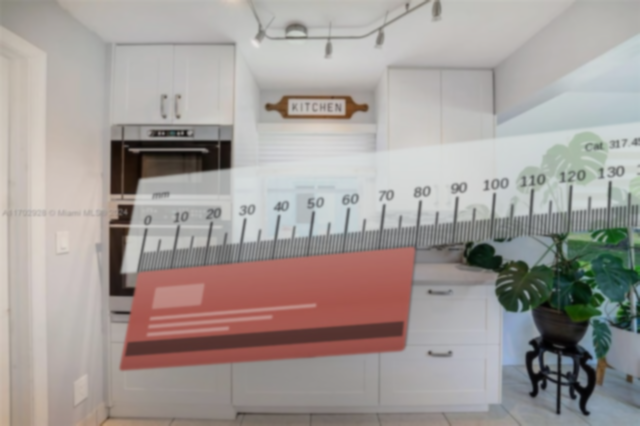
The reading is 80mm
